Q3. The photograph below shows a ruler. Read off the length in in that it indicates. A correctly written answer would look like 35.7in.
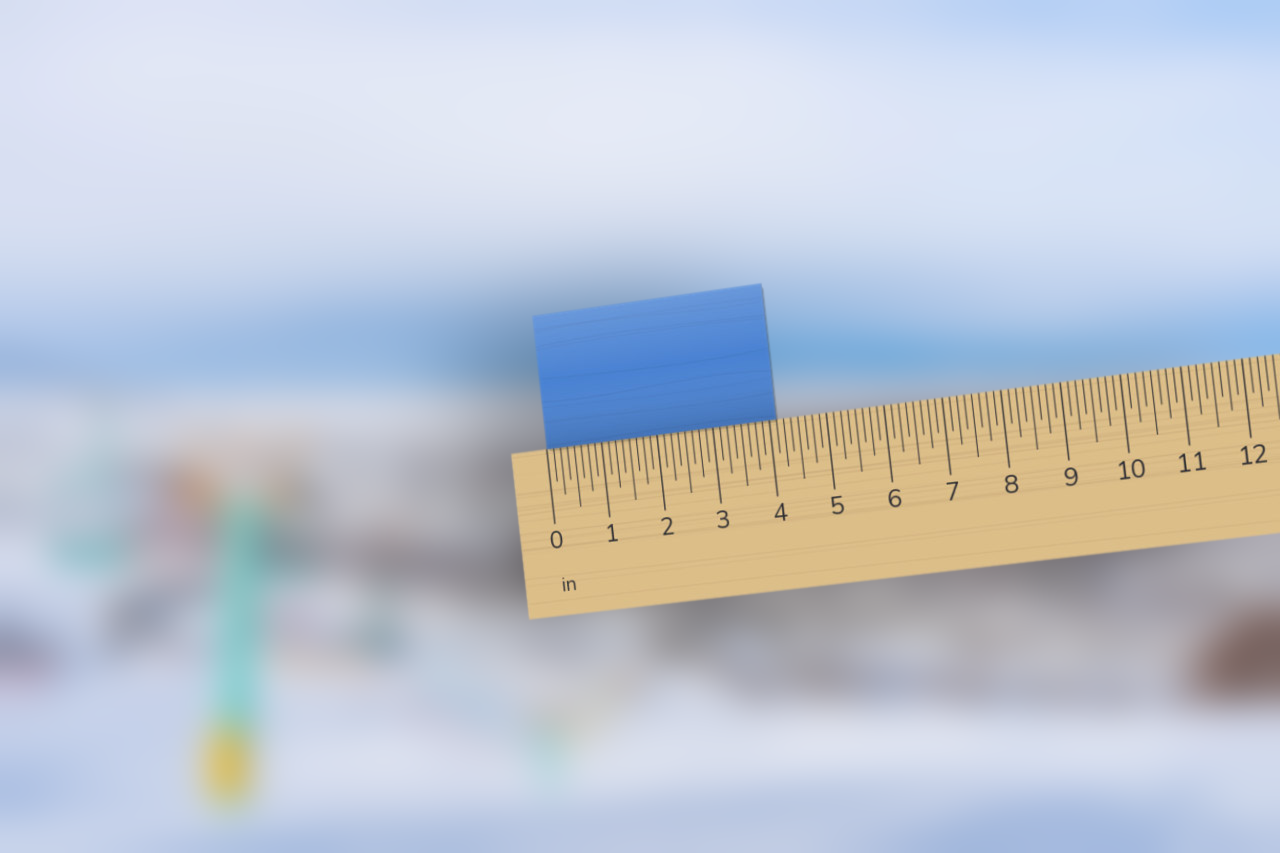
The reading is 4.125in
